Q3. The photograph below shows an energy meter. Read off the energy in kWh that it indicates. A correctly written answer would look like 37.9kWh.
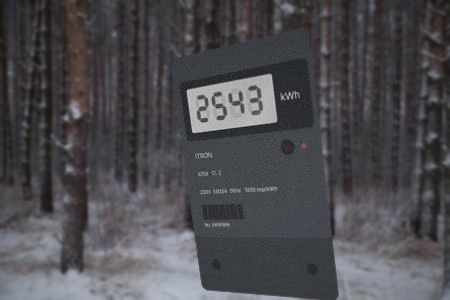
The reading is 2543kWh
